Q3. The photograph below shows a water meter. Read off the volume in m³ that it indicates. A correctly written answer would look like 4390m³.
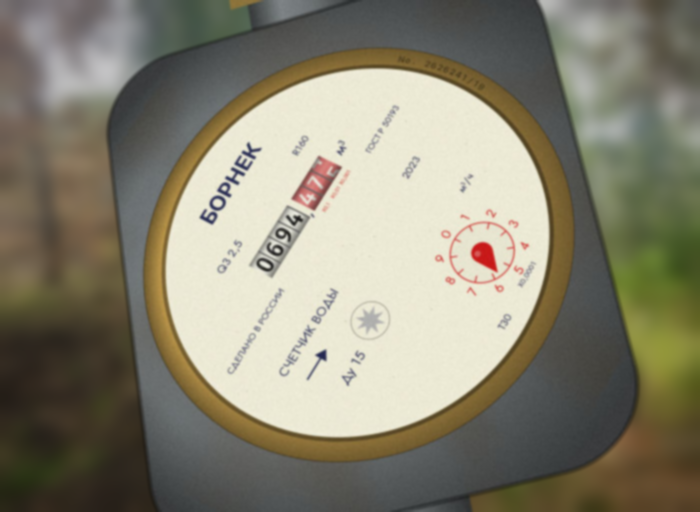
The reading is 694.4745m³
